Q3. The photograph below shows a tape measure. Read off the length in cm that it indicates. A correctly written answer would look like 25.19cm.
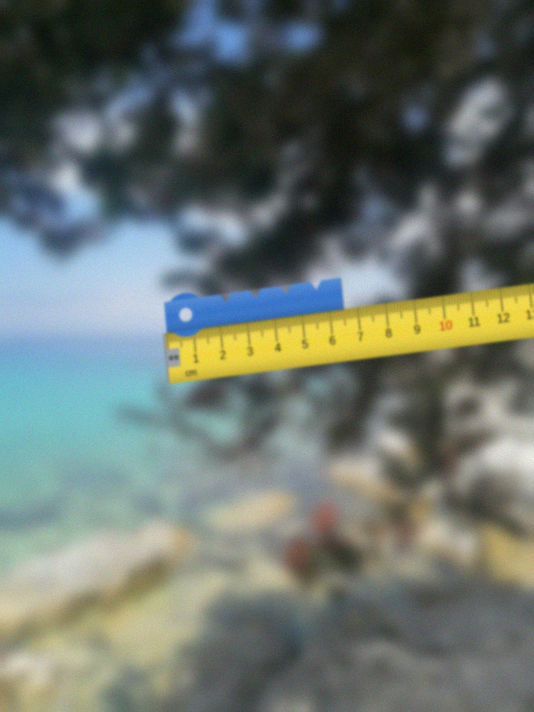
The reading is 6.5cm
